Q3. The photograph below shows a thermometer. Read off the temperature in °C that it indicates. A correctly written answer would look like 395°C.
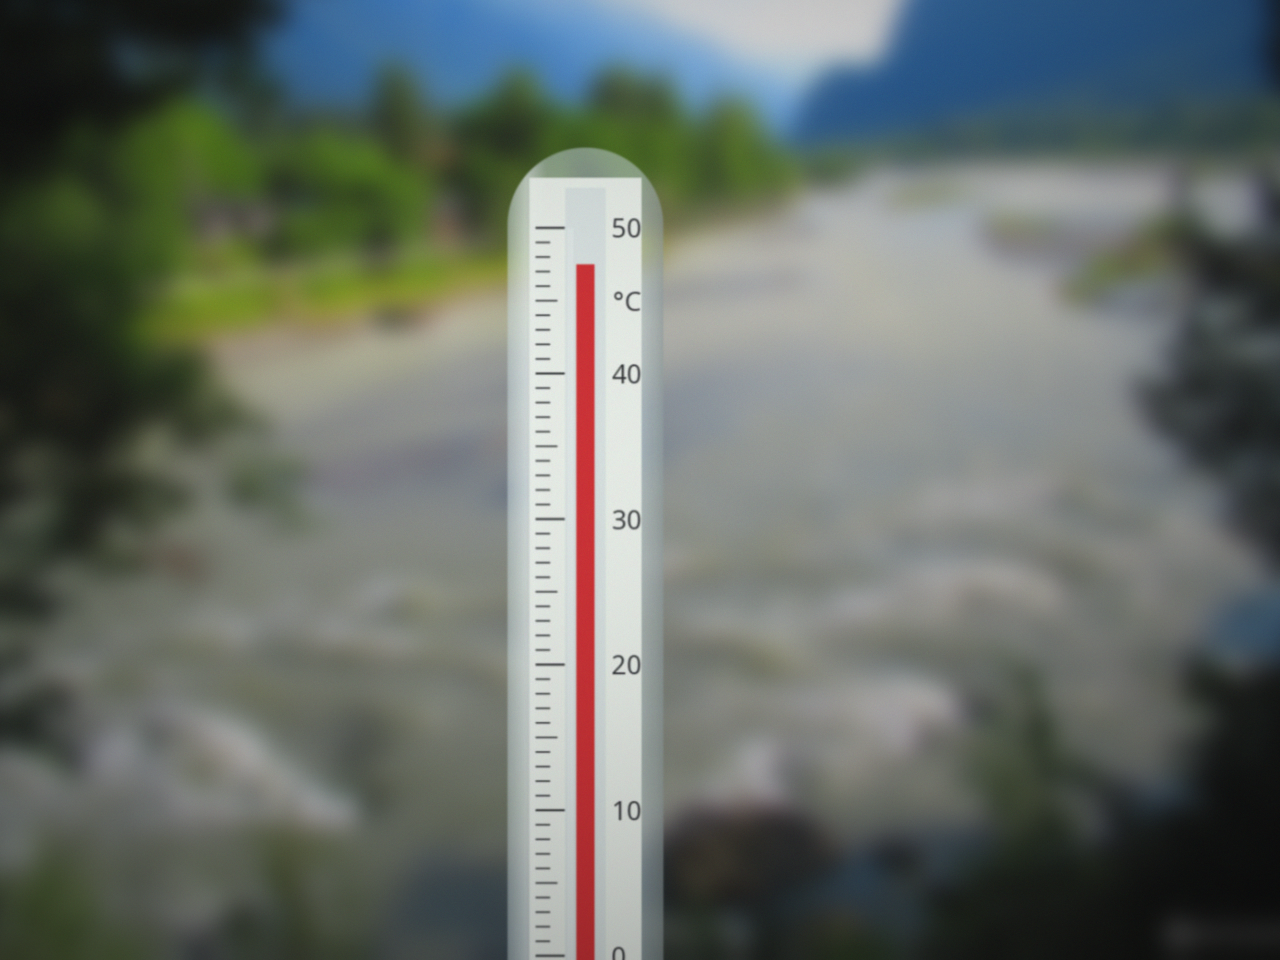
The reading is 47.5°C
